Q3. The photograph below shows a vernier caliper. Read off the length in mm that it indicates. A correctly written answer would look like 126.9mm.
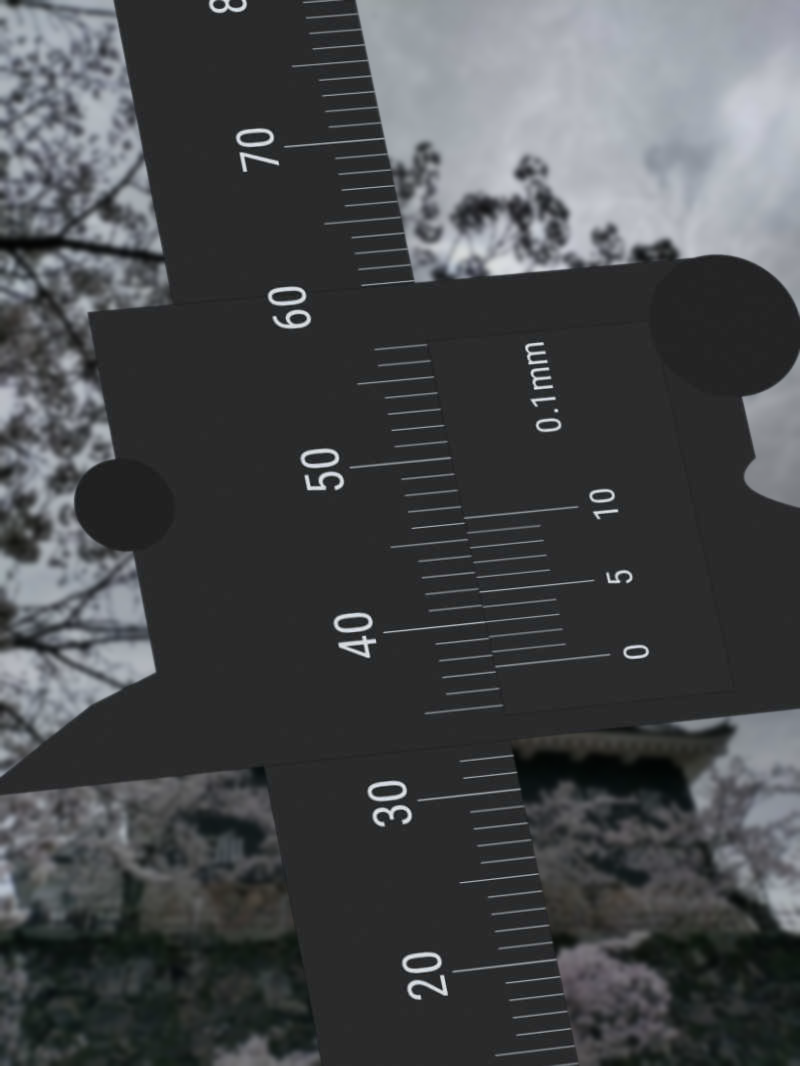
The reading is 37.3mm
